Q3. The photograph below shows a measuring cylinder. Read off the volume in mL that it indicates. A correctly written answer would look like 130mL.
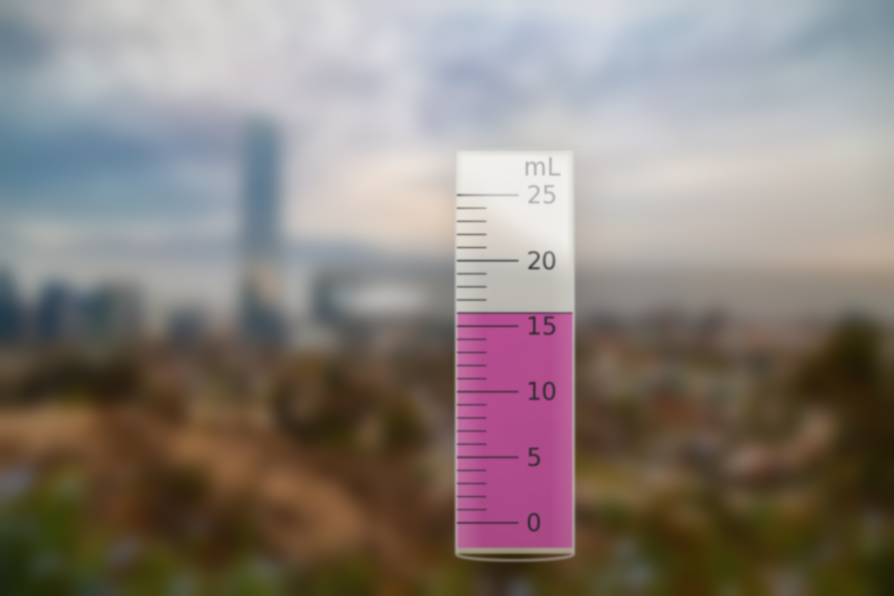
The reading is 16mL
